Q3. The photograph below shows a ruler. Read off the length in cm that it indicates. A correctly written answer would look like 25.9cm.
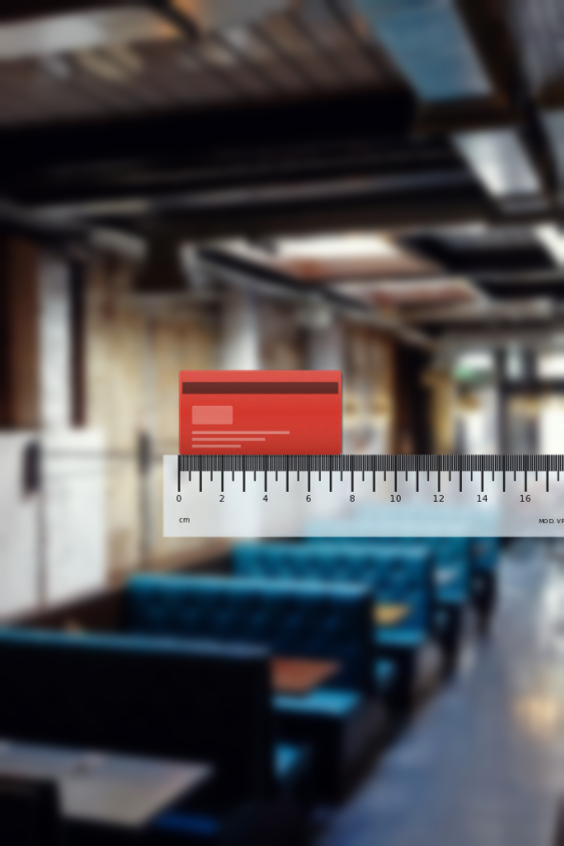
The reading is 7.5cm
